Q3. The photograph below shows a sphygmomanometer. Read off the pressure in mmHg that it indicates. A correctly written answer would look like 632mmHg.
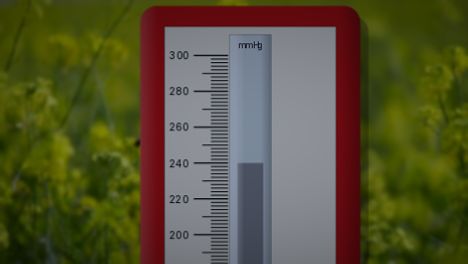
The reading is 240mmHg
